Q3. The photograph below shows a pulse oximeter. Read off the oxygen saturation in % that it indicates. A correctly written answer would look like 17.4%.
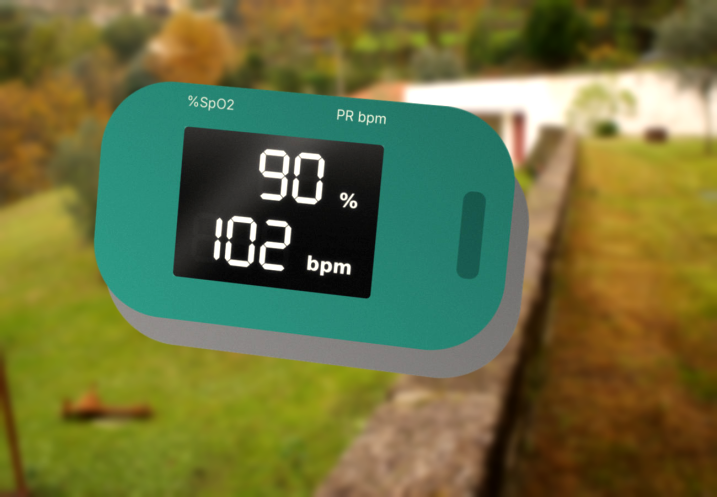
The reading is 90%
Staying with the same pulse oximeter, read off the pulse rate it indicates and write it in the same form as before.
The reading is 102bpm
